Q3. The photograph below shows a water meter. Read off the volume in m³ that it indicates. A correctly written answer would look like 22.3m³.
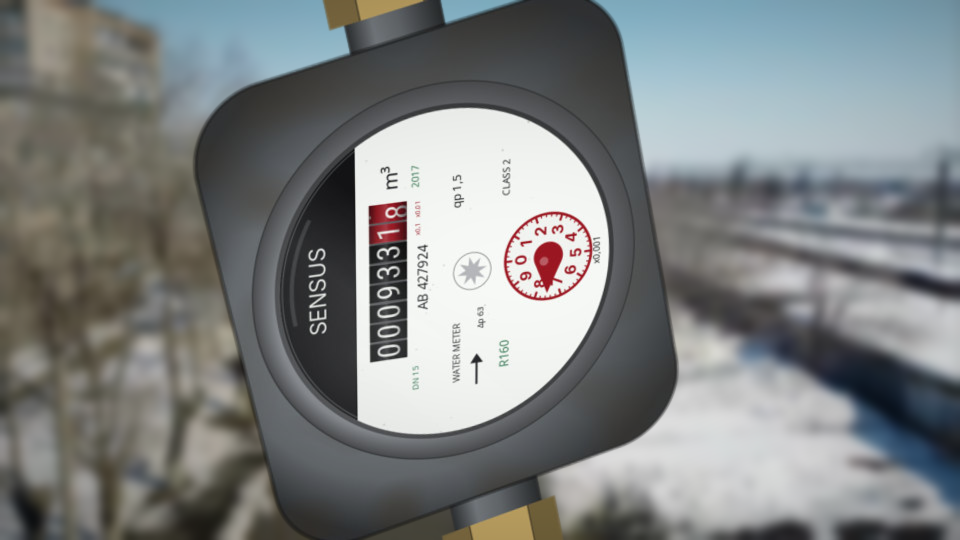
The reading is 933.177m³
